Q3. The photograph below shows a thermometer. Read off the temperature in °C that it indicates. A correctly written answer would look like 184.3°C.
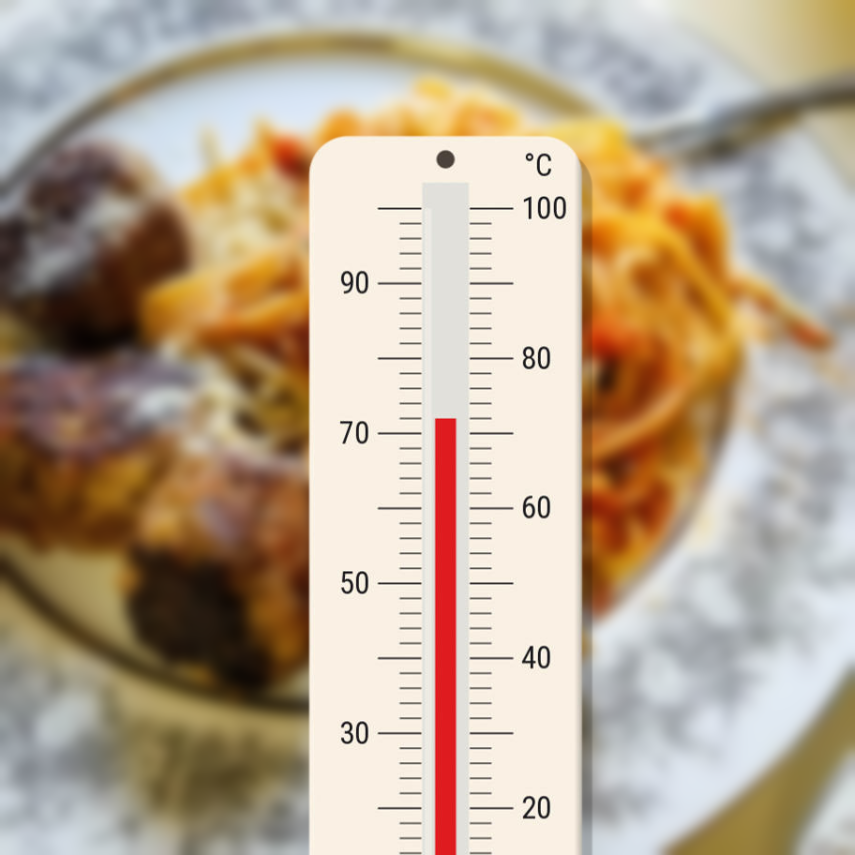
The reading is 72°C
